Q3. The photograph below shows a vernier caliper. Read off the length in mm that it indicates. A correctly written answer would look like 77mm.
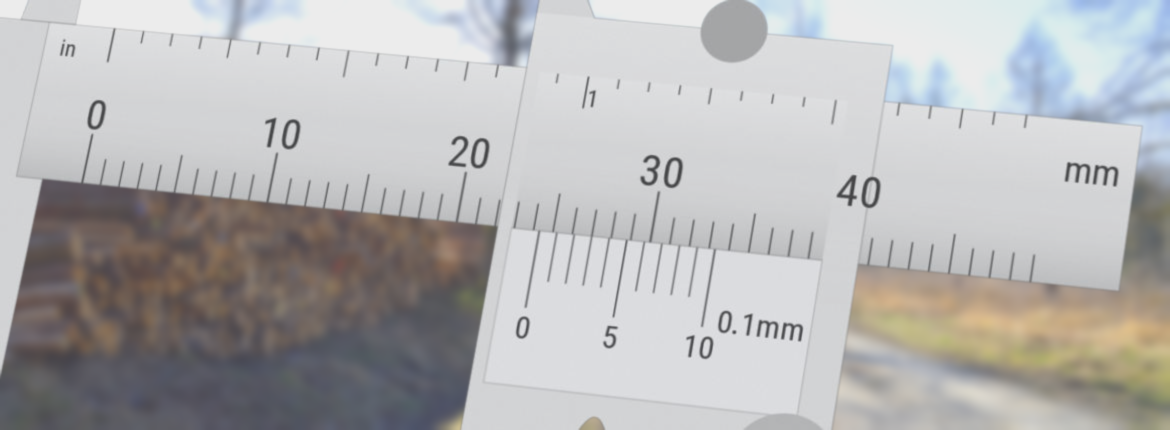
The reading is 24.3mm
